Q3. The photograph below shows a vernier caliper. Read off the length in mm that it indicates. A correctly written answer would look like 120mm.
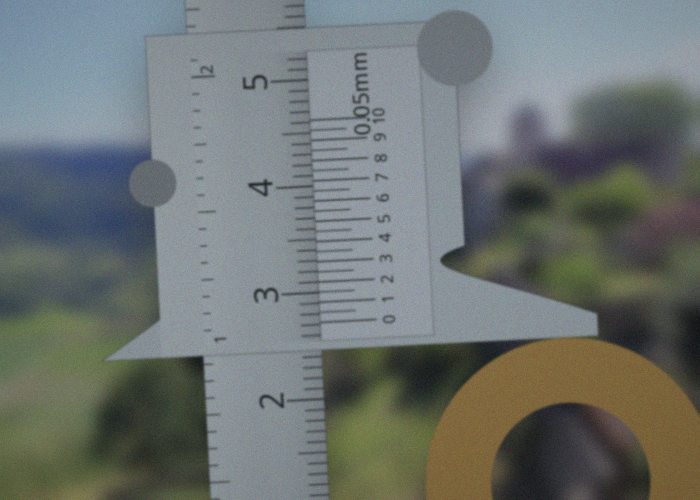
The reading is 27.2mm
